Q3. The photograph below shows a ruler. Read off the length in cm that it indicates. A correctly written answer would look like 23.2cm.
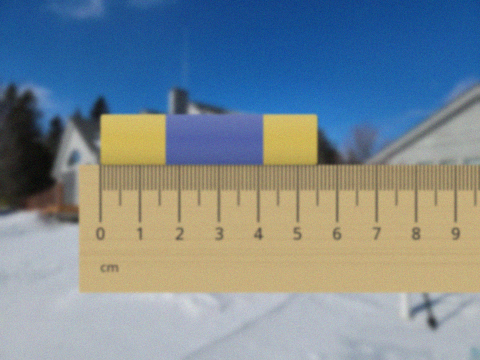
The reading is 5.5cm
